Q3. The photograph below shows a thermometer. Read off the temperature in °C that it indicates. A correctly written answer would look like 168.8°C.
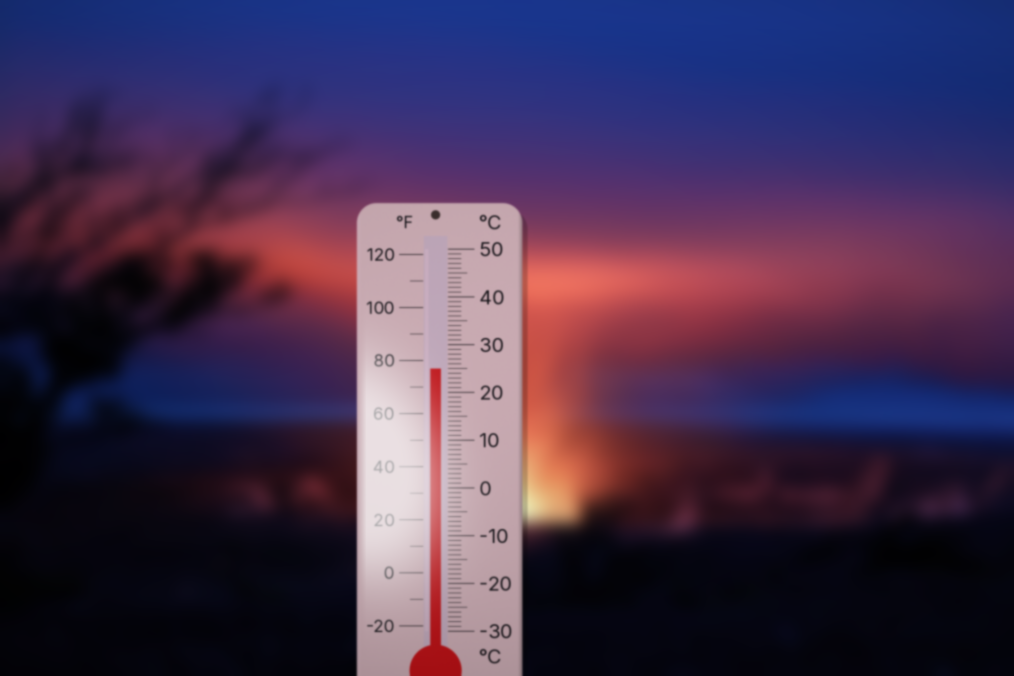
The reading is 25°C
